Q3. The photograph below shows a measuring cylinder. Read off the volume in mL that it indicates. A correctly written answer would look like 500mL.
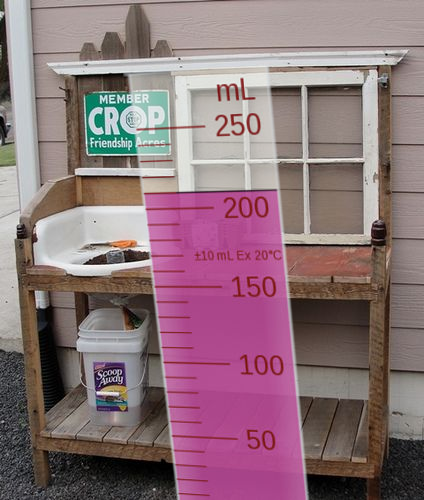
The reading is 210mL
